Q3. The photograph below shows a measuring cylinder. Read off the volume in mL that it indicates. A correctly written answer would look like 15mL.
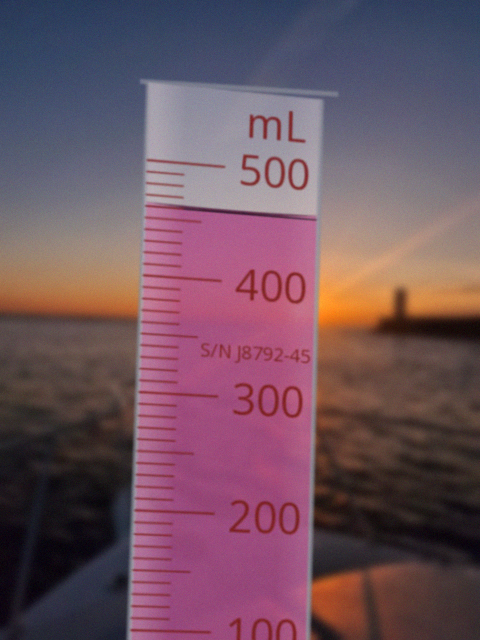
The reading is 460mL
